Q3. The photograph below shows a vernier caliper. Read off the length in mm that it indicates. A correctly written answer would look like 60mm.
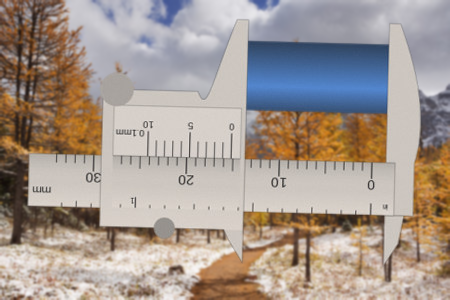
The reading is 15.2mm
